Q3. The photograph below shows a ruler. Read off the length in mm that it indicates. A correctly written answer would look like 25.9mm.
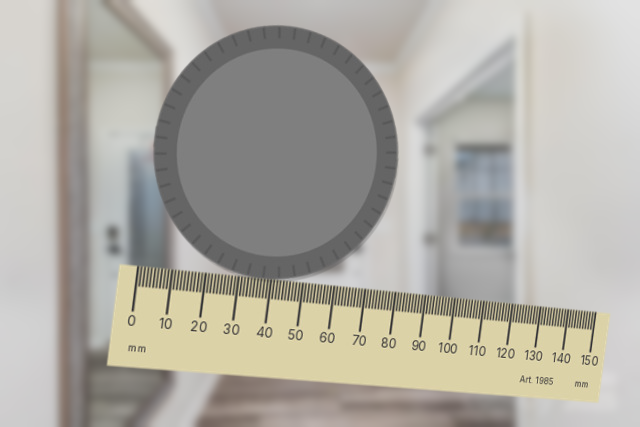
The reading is 75mm
